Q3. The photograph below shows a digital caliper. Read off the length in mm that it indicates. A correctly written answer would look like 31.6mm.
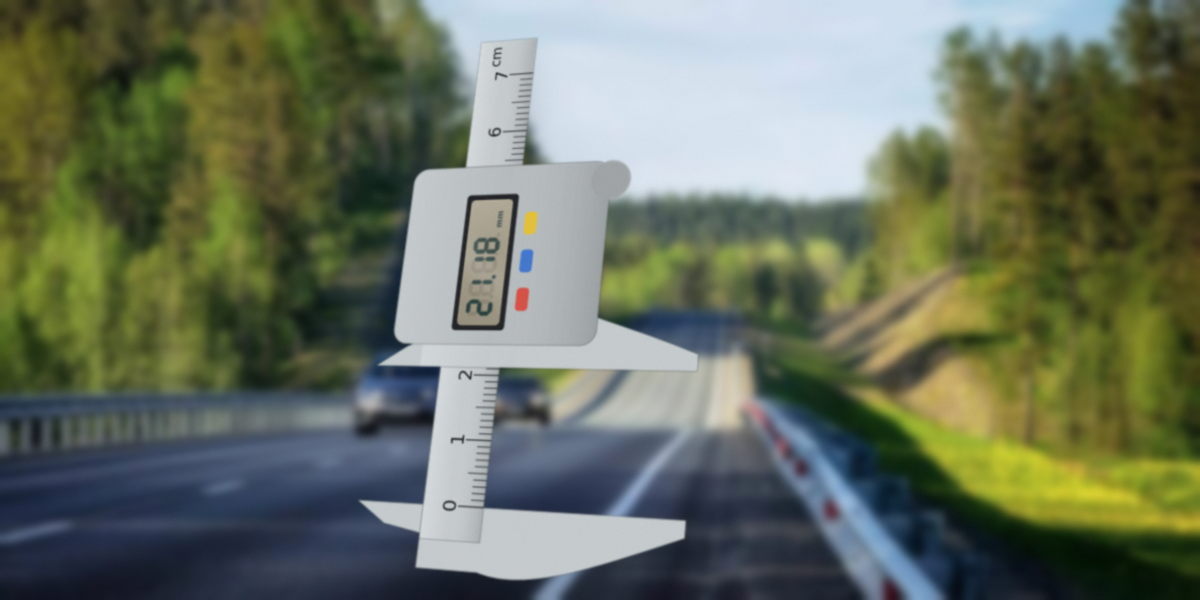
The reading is 21.18mm
